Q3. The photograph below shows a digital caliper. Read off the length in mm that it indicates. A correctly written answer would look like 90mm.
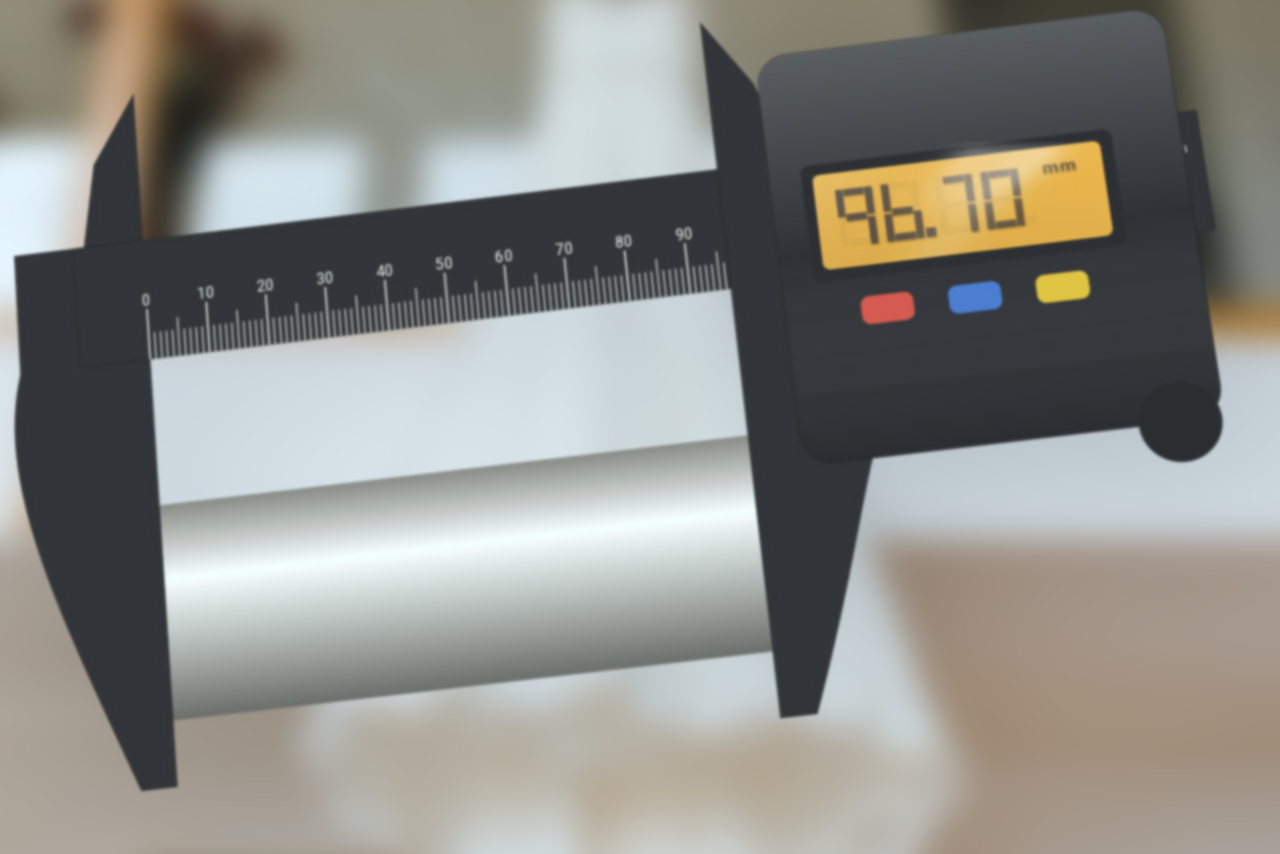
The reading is 96.70mm
